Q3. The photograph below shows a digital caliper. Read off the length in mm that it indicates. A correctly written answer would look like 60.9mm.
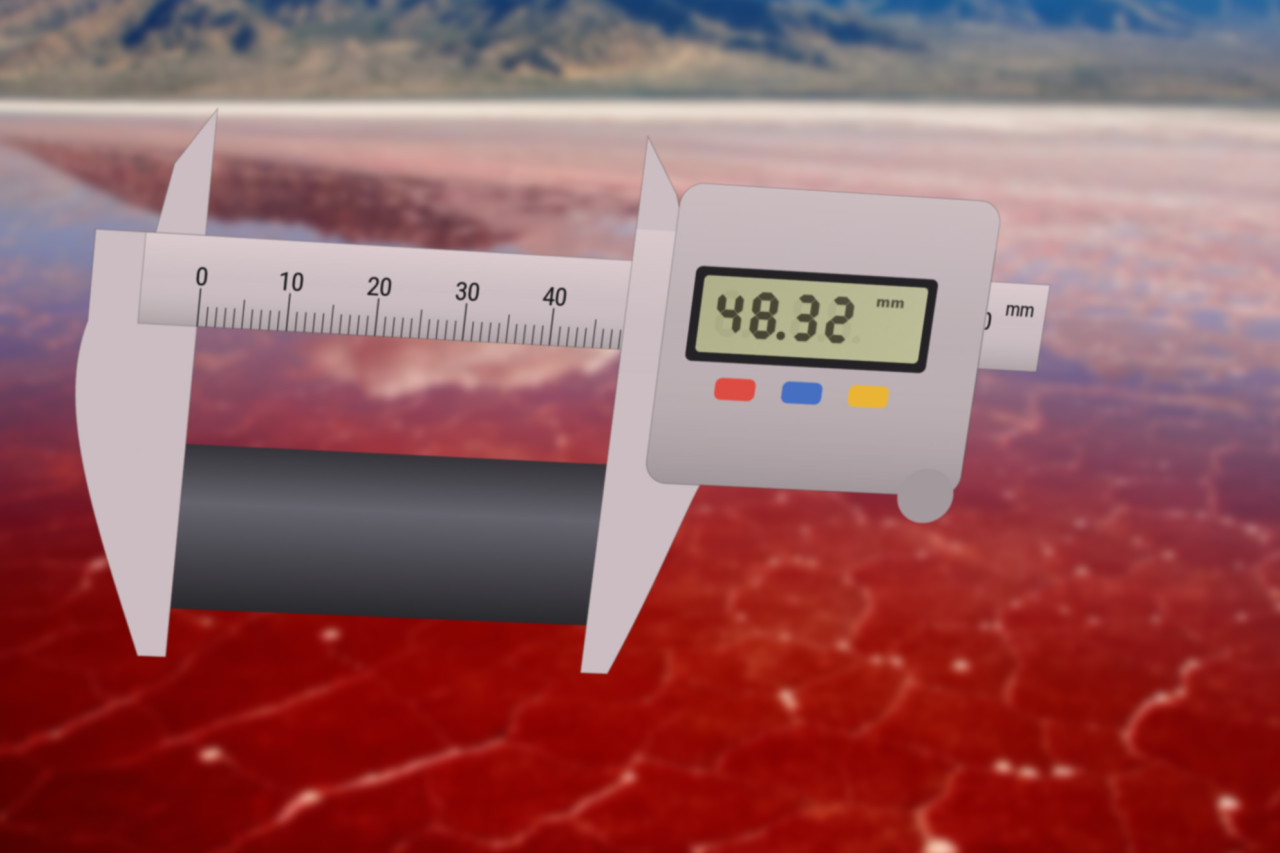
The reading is 48.32mm
